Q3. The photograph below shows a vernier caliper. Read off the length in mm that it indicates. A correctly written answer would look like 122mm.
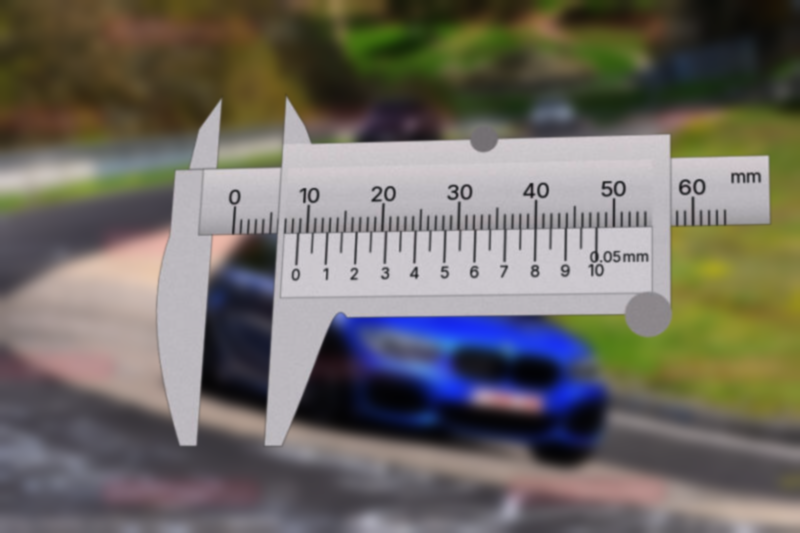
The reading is 8.8mm
